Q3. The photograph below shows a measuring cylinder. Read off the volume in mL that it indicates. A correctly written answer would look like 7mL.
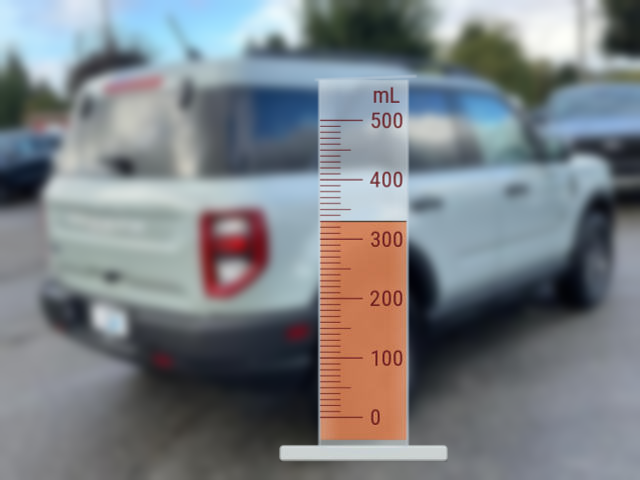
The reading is 330mL
